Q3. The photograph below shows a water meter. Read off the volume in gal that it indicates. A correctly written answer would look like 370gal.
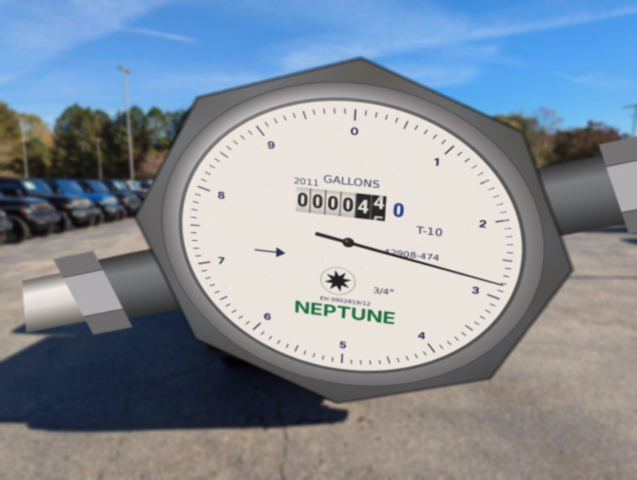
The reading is 442.8gal
